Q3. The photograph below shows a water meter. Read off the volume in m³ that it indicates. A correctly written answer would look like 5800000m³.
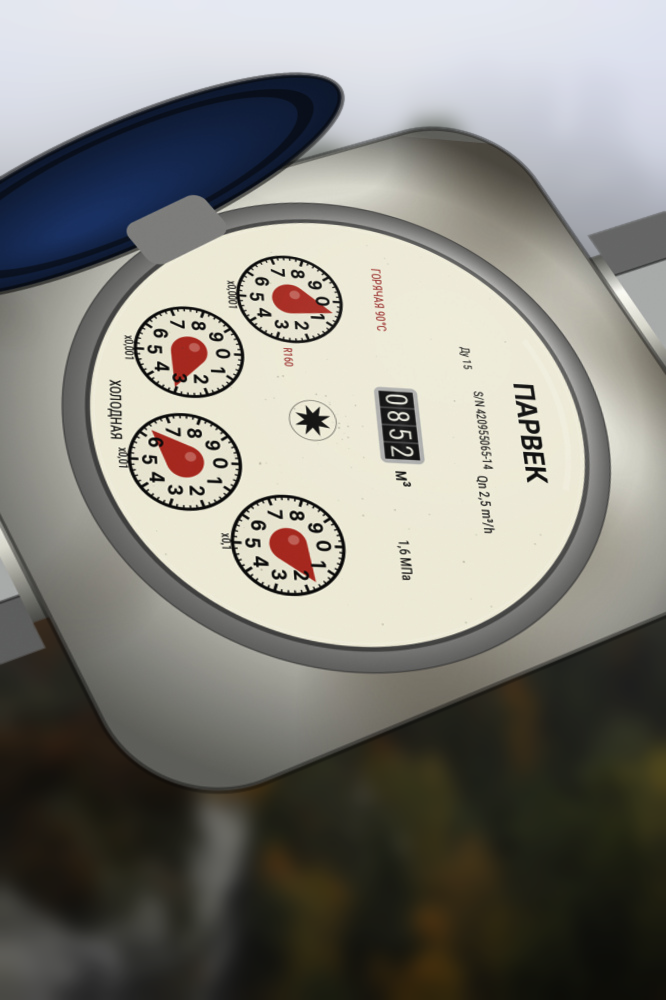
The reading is 852.1630m³
